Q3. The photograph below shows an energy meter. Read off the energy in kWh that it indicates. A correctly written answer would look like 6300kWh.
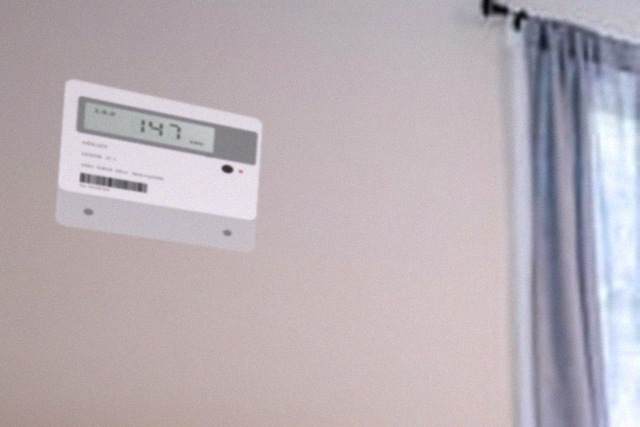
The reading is 147kWh
